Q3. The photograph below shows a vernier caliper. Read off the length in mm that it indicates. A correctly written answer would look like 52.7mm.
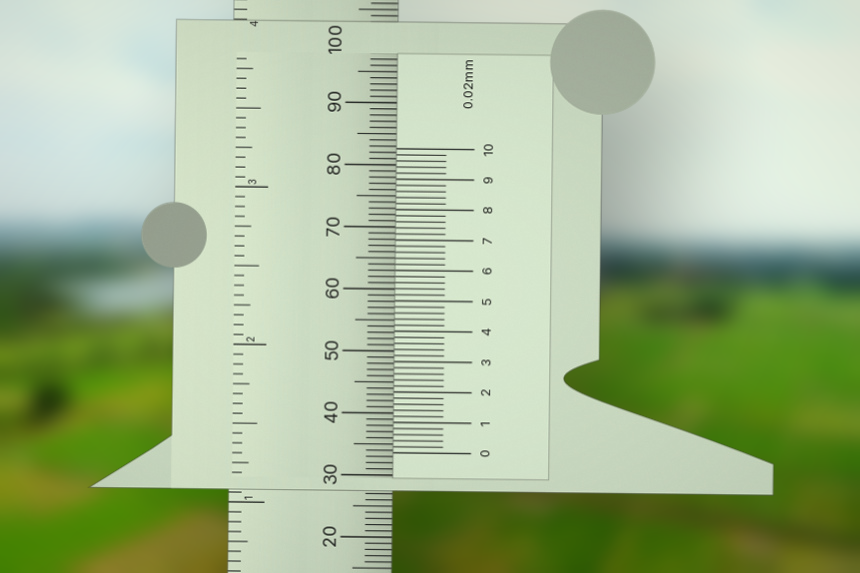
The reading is 33.6mm
